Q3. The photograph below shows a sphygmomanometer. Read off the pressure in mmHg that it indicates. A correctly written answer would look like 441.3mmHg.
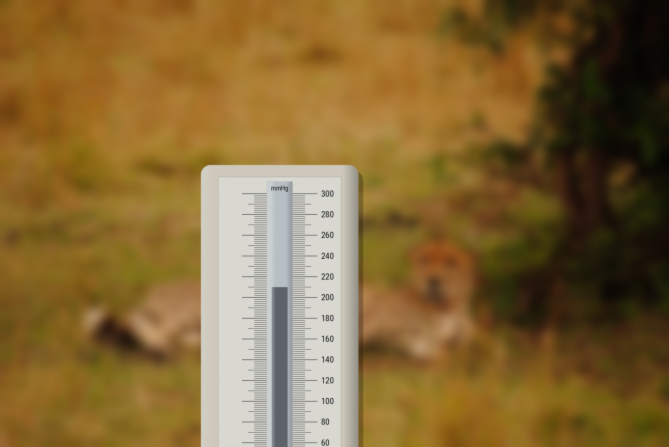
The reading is 210mmHg
